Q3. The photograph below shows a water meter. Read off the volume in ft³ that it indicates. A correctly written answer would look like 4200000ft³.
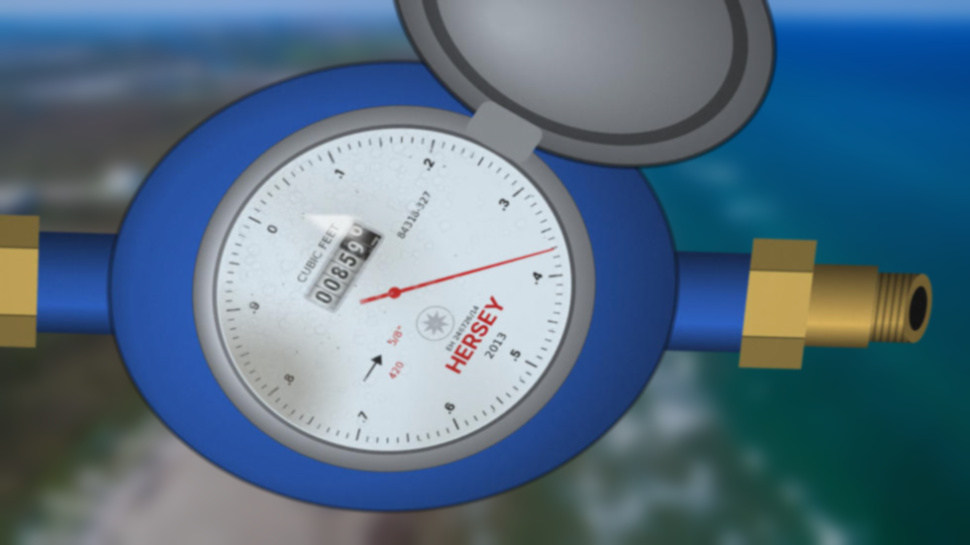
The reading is 8596.37ft³
